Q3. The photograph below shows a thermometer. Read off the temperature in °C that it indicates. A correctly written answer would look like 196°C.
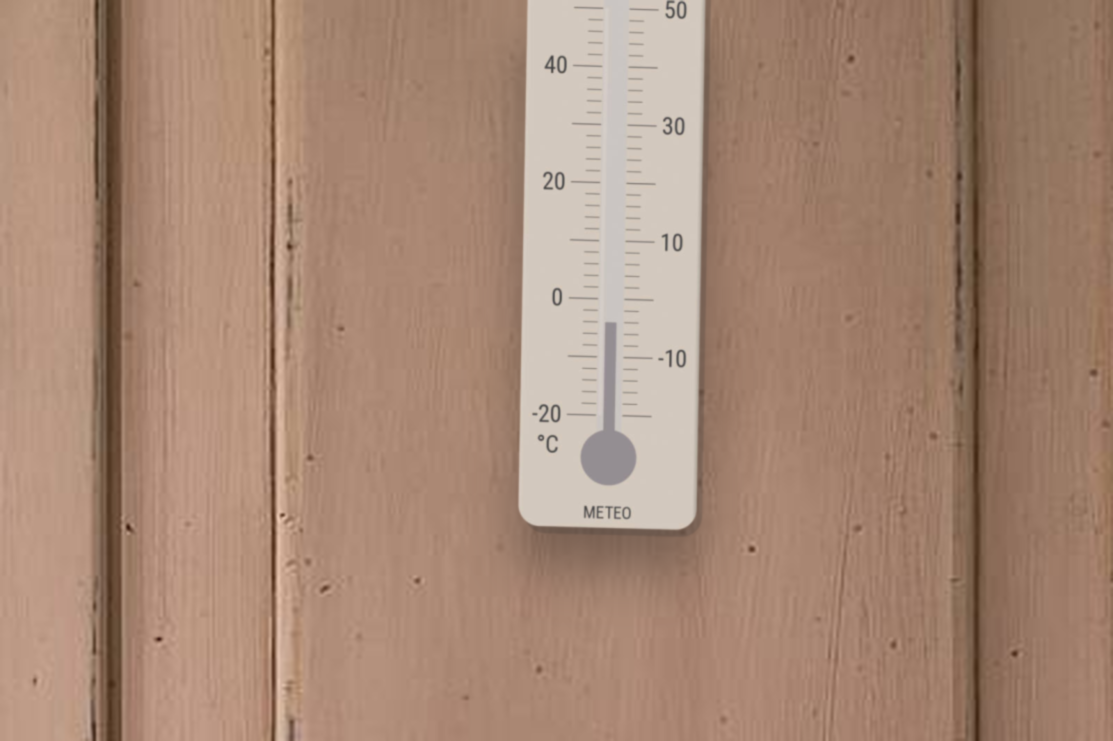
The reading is -4°C
